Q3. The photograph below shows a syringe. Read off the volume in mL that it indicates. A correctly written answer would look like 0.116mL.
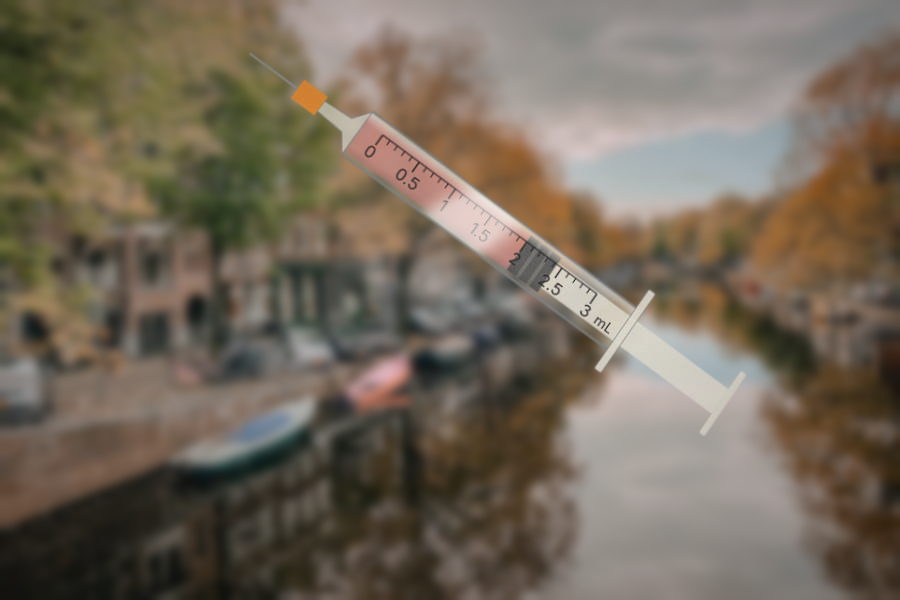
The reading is 2mL
